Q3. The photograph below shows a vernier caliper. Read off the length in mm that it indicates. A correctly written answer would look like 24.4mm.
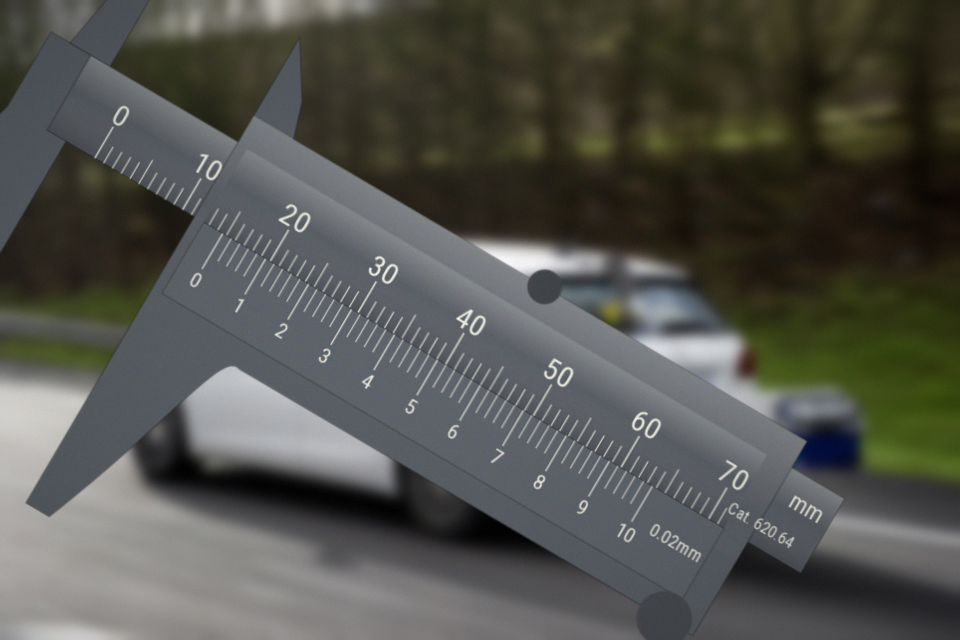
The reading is 14.6mm
